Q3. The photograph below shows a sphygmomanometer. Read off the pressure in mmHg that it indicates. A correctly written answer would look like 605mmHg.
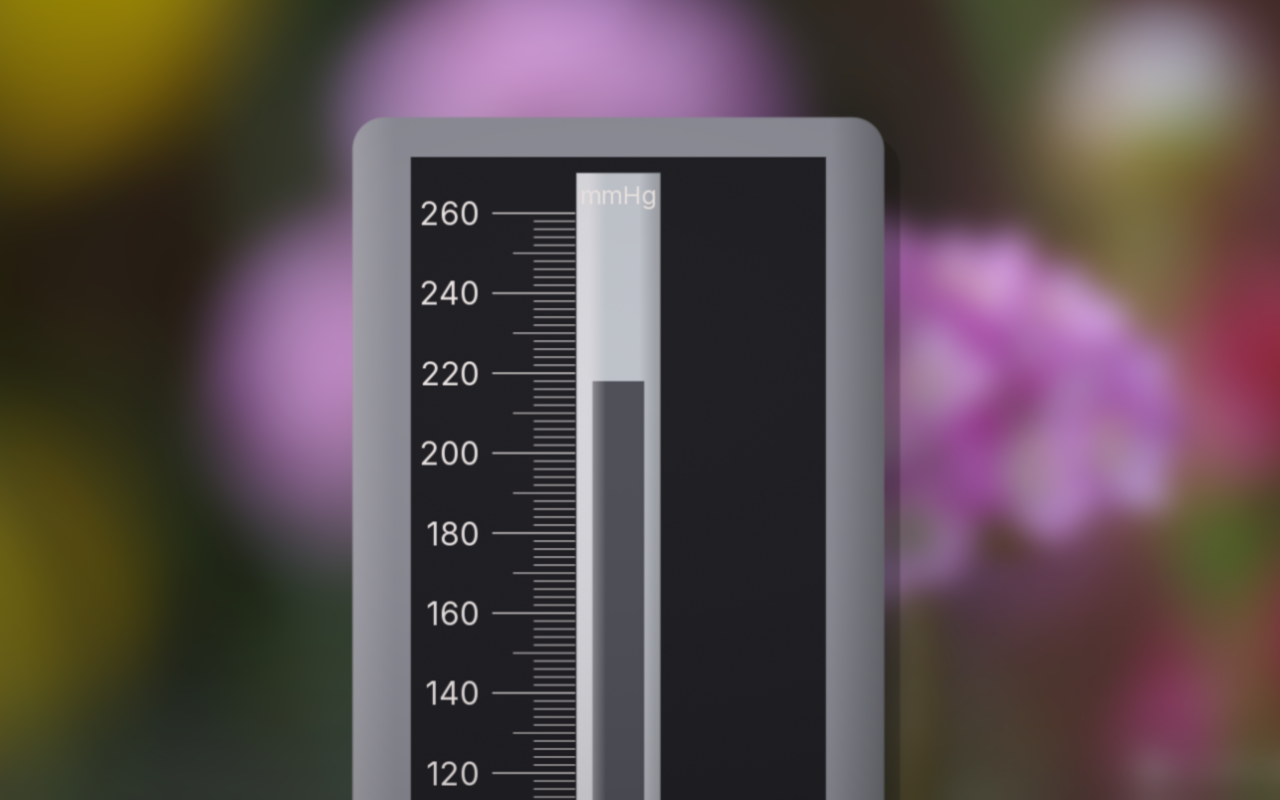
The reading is 218mmHg
